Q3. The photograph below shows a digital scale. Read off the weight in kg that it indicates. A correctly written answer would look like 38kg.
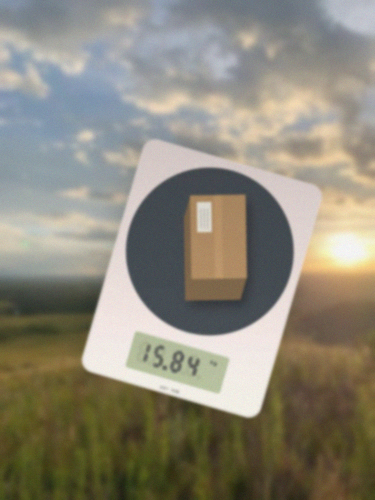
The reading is 15.84kg
